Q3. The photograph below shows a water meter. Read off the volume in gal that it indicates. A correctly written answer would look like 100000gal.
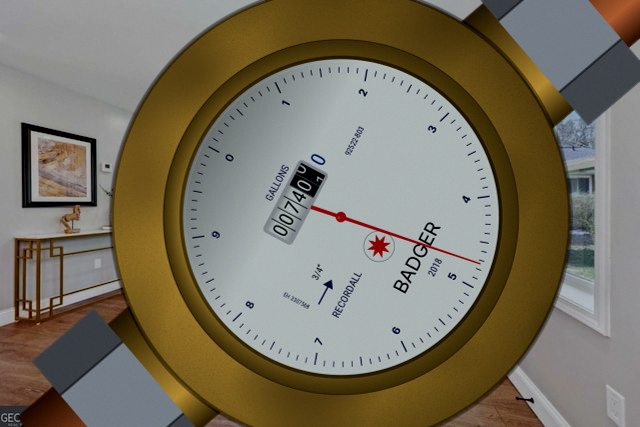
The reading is 74004.7gal
